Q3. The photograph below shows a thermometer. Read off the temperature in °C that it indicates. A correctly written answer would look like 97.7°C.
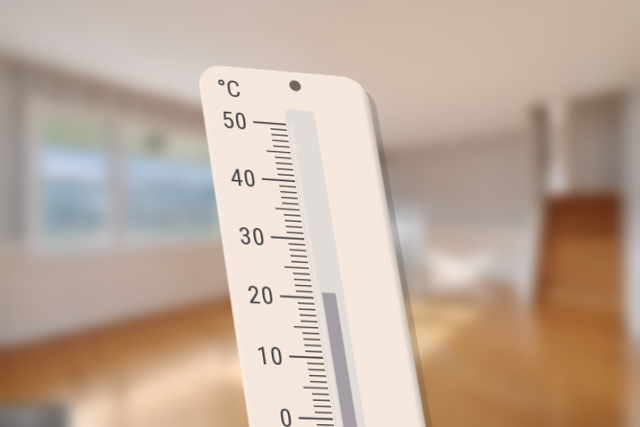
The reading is 21°C
